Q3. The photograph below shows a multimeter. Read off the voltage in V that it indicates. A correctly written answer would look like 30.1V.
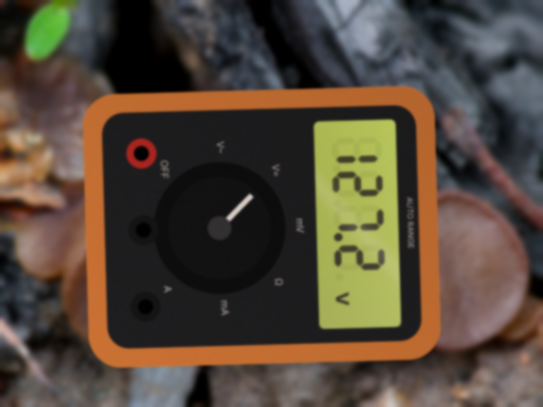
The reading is 127.2V
